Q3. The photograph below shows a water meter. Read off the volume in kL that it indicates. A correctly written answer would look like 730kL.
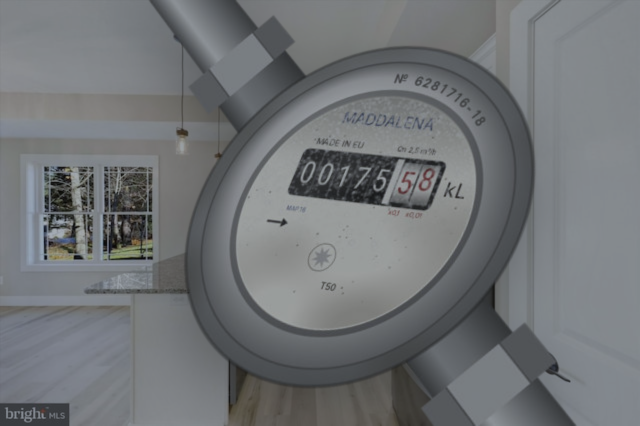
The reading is 175.58kL
